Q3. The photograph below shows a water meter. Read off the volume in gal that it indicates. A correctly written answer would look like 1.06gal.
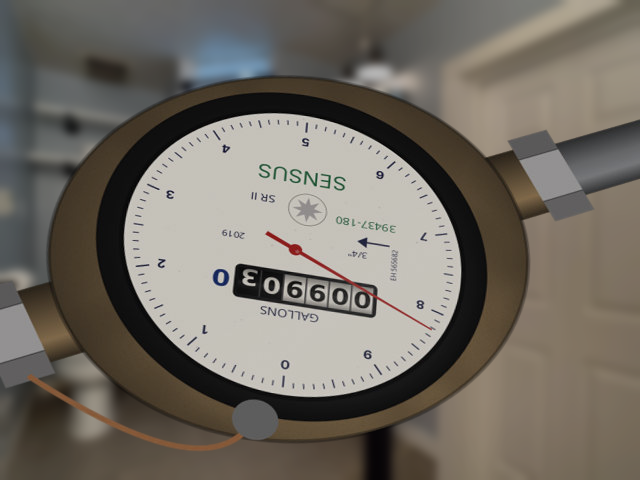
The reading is 99028.2gal
